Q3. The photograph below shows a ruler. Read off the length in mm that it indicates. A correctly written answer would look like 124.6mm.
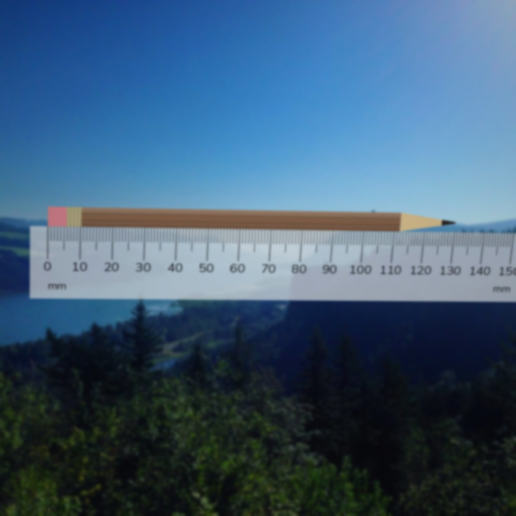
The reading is 130mm
